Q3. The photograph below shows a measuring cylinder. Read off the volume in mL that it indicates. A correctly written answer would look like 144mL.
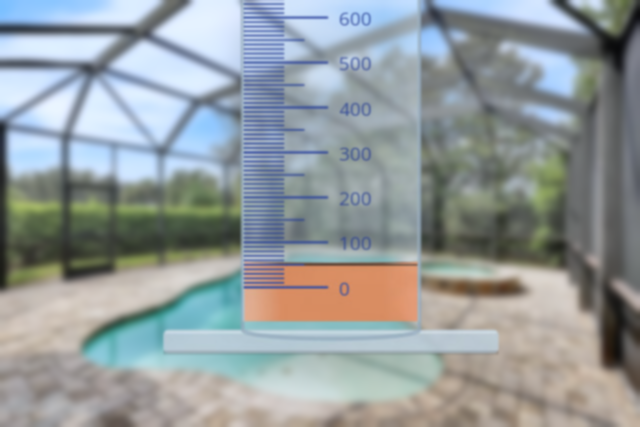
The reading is 50mL
